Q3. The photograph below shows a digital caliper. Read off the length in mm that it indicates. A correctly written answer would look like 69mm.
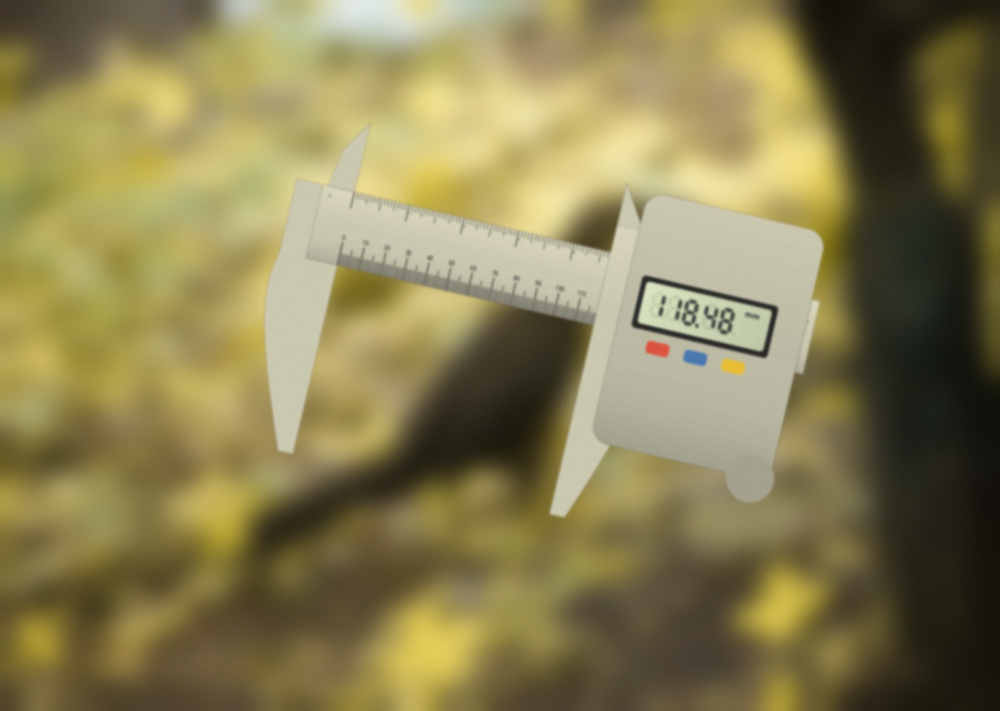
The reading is 118.48mm
